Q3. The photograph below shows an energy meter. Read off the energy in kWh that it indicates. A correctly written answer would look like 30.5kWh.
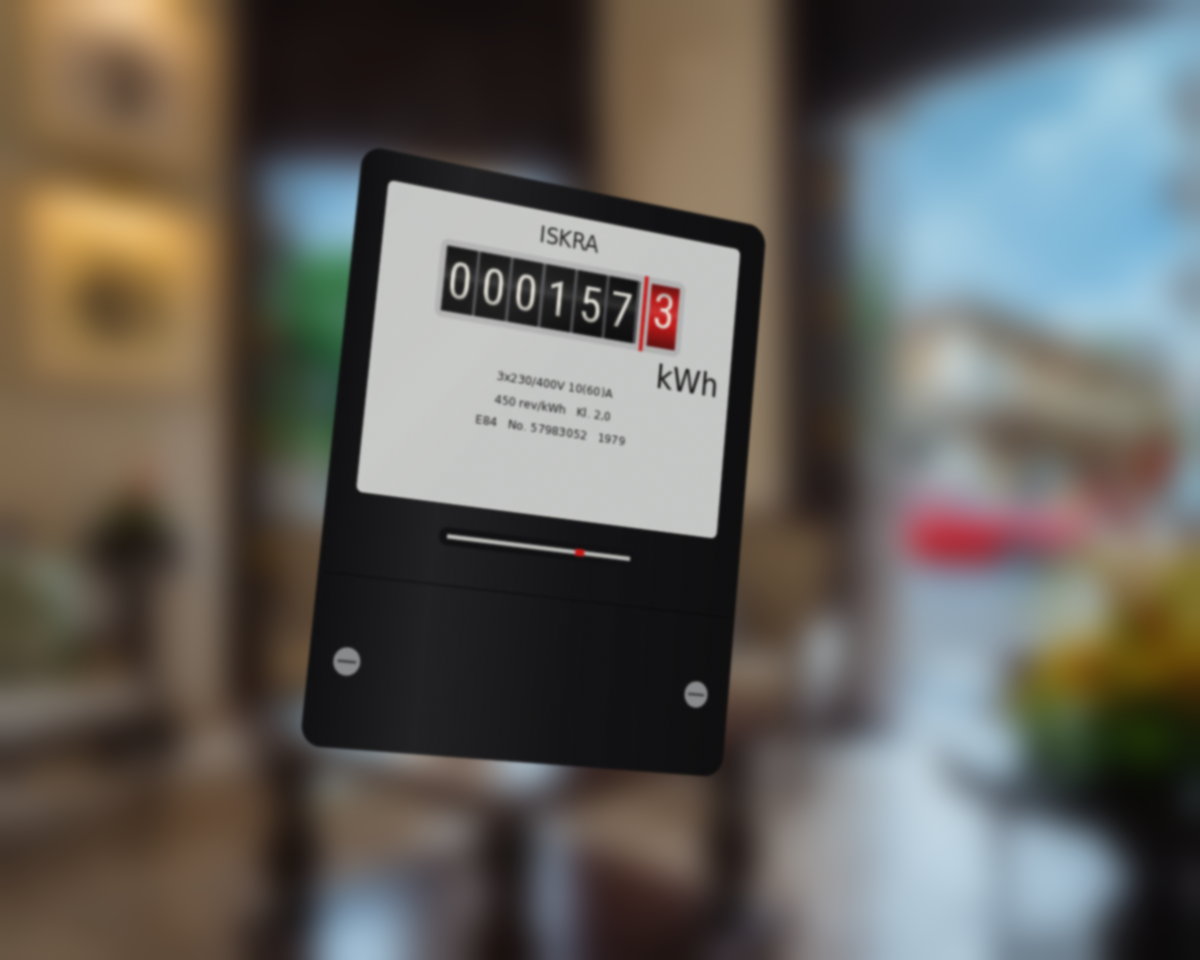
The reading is 157.3kWh
